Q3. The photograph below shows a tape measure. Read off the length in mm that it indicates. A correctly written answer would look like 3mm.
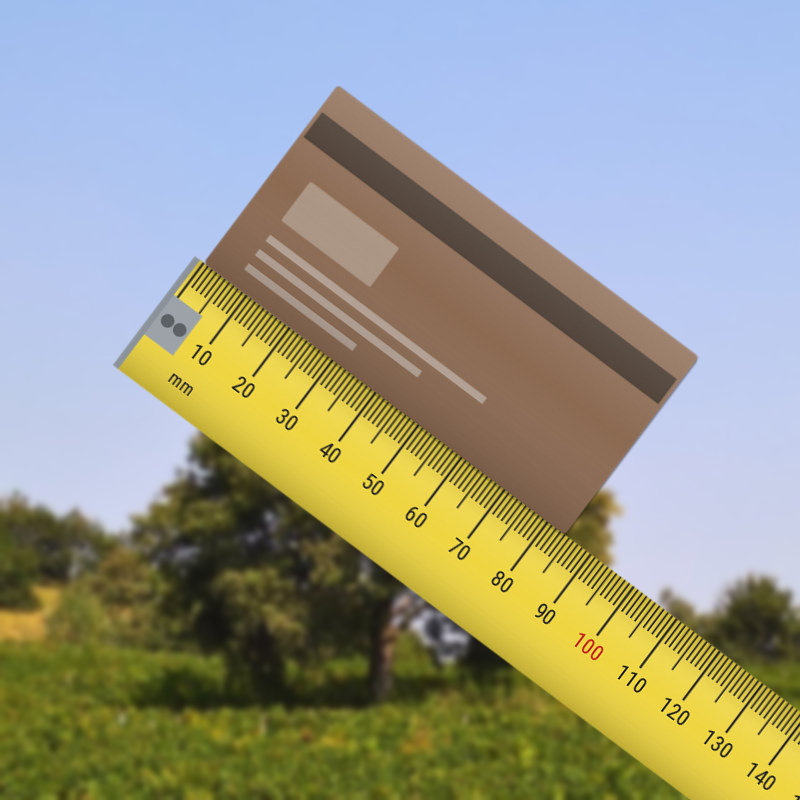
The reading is 84mm
